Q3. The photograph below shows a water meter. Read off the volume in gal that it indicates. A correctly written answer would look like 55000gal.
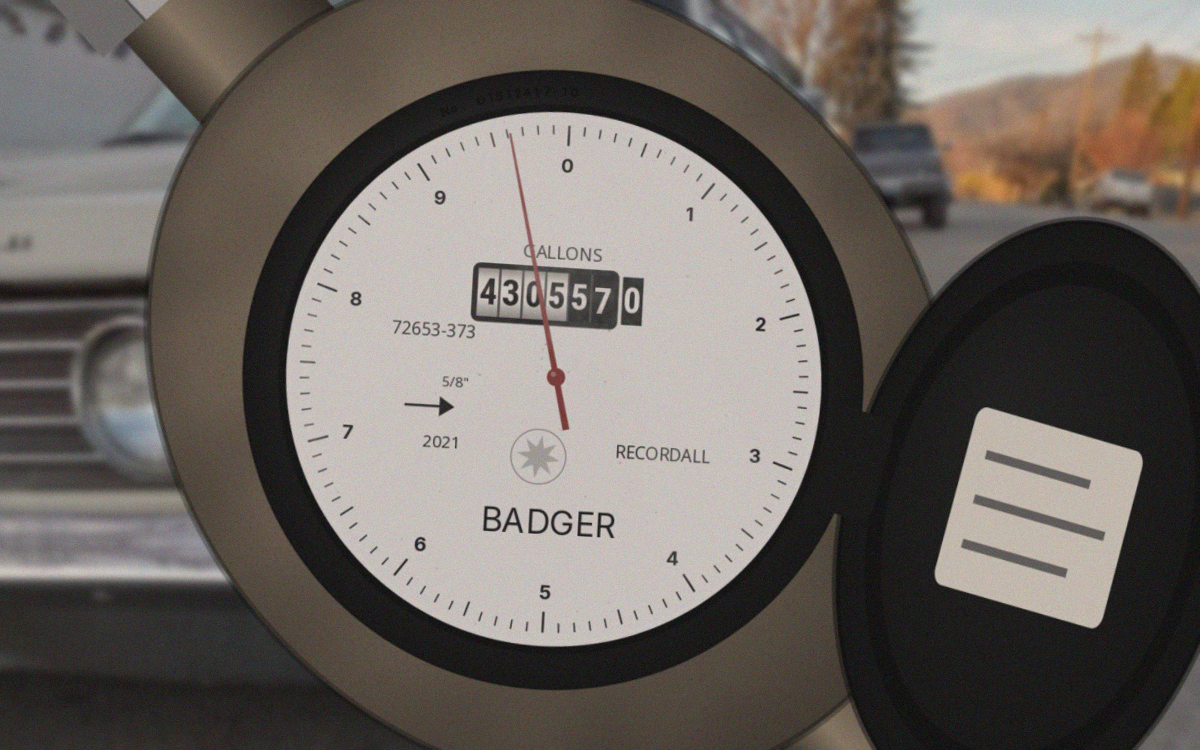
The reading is 4305569.6gal
